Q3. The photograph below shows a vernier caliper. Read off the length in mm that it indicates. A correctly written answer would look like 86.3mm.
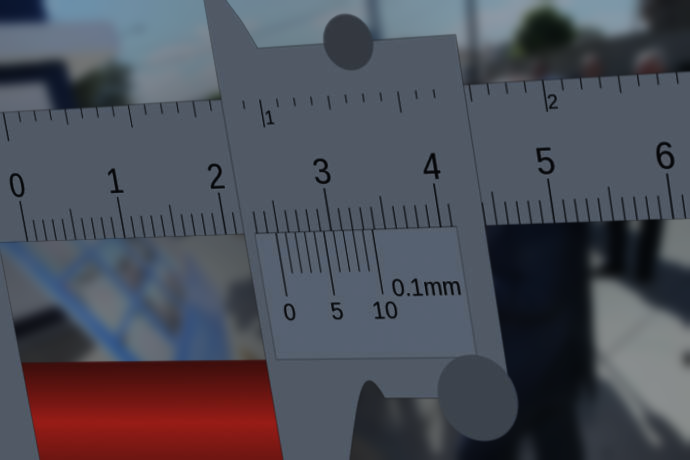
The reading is 24.8mm
